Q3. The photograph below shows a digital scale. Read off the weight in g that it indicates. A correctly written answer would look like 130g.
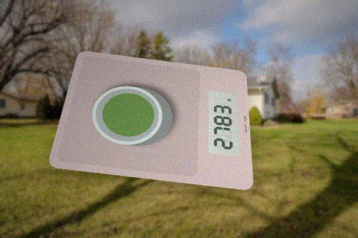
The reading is 2783g
